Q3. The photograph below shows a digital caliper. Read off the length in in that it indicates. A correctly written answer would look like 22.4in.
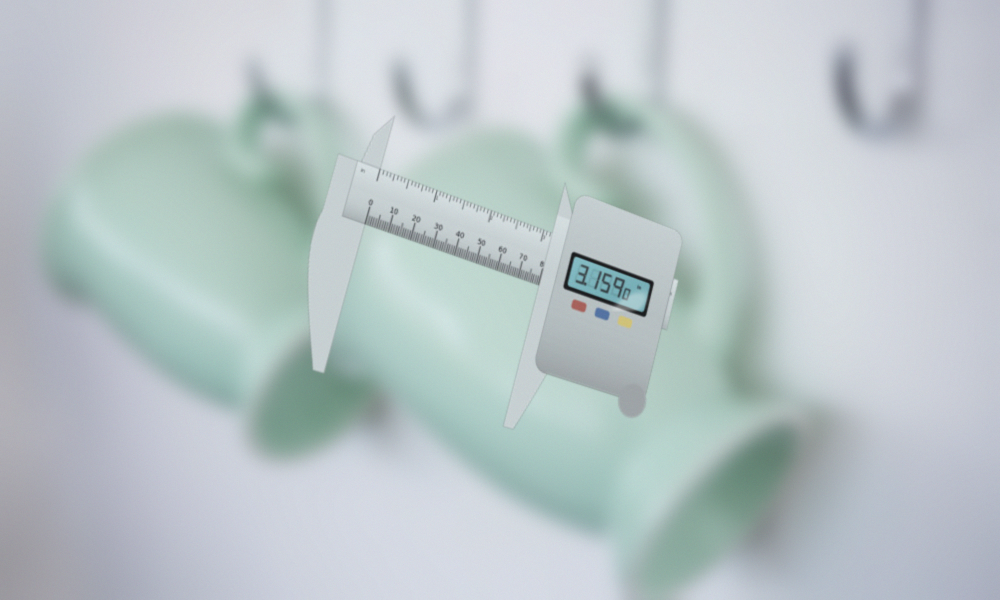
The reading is 3.1590in
